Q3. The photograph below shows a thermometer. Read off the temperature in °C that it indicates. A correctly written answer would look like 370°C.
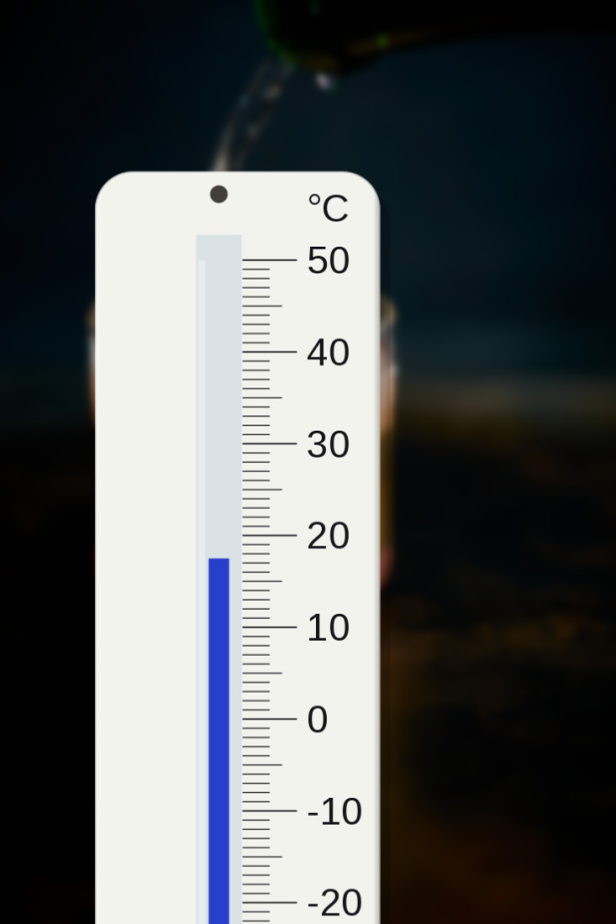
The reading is 17.5°C
